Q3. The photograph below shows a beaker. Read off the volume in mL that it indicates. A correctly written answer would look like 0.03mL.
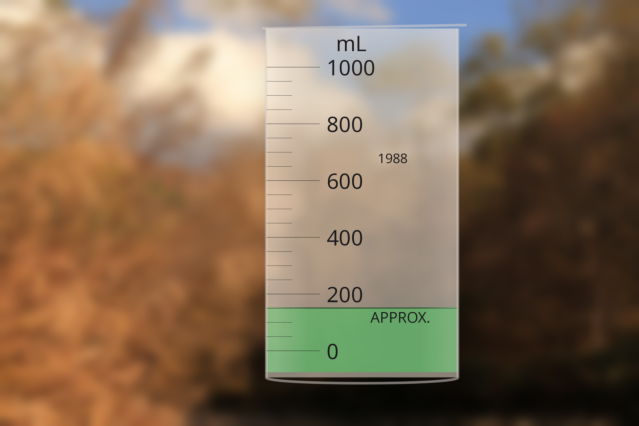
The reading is 150mL
